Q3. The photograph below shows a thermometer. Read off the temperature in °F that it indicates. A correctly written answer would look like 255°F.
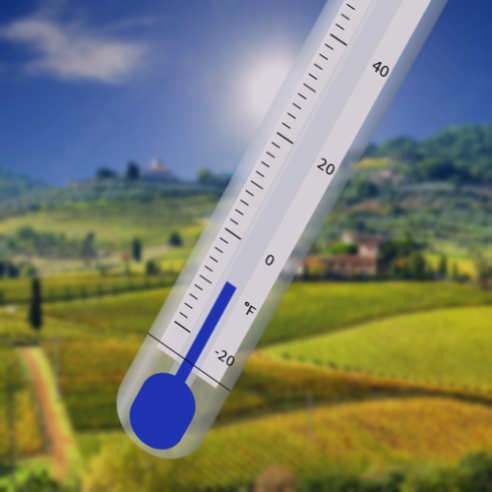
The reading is -8°F
